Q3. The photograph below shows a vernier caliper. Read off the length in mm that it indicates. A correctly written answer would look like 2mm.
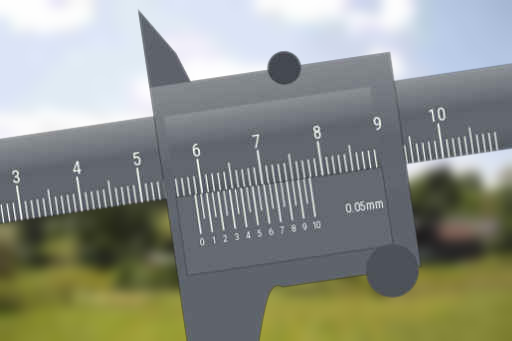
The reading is 58.8mm
